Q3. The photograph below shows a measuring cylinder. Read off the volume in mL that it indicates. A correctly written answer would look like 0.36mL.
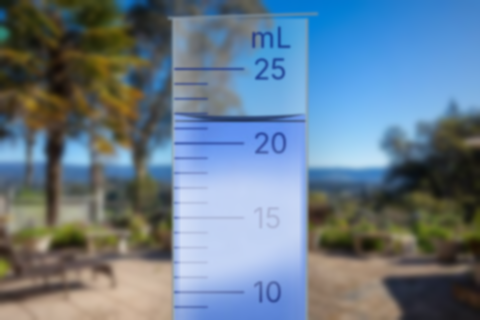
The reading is 21.5mL
